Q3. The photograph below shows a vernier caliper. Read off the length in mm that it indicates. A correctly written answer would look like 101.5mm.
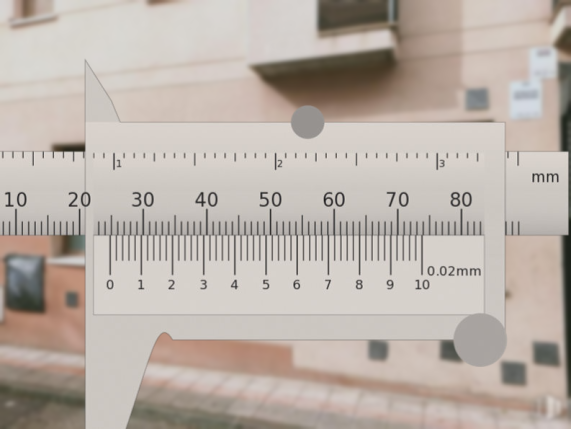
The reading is 24.8mm
